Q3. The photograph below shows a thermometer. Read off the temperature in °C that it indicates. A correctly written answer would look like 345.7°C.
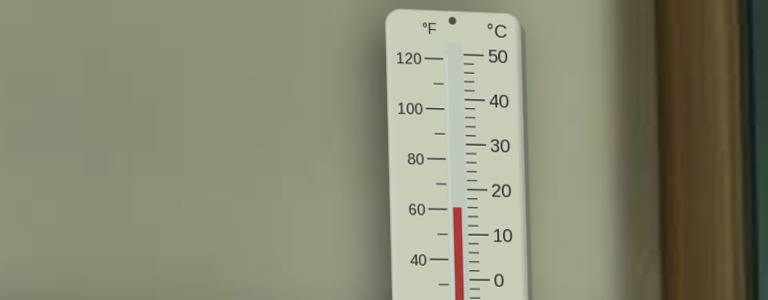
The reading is 16°C
